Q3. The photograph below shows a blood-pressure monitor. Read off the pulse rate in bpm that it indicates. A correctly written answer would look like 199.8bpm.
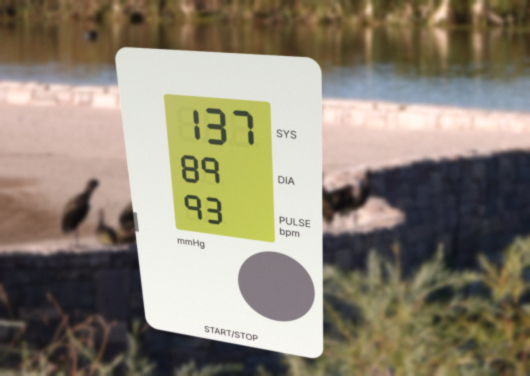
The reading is 93bpm
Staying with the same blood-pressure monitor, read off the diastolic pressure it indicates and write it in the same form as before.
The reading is 89mmHg
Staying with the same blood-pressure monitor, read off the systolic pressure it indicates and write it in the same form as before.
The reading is 137mmHg
